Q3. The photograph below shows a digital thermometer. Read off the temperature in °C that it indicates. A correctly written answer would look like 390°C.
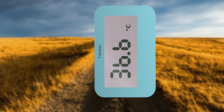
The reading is 36.6°C
